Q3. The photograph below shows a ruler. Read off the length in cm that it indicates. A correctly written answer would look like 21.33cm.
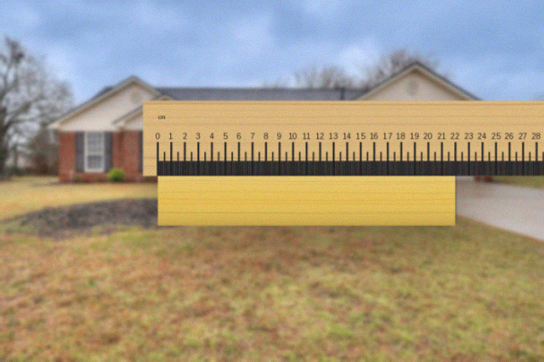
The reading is 22cm
